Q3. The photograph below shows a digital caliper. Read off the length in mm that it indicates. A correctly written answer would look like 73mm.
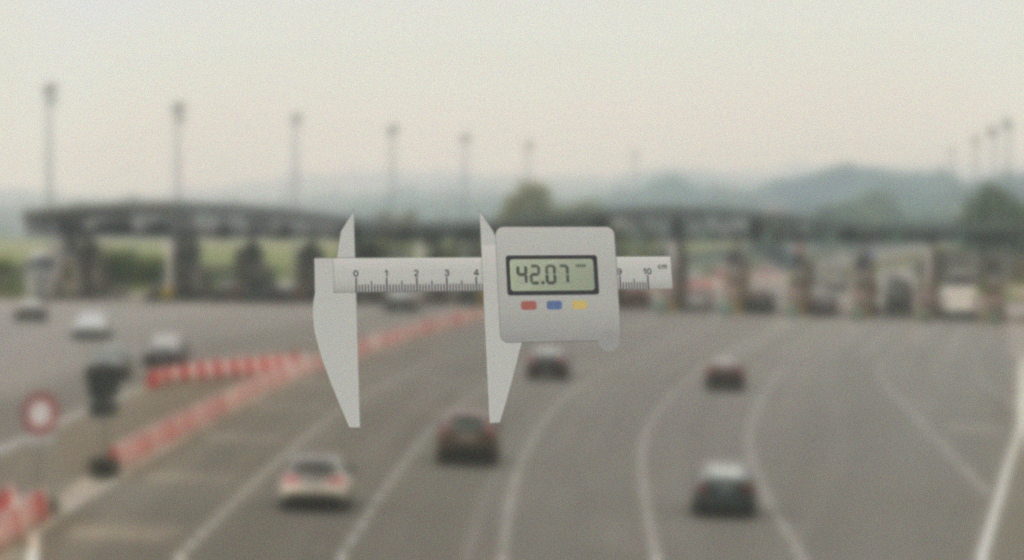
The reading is 42.07mm
